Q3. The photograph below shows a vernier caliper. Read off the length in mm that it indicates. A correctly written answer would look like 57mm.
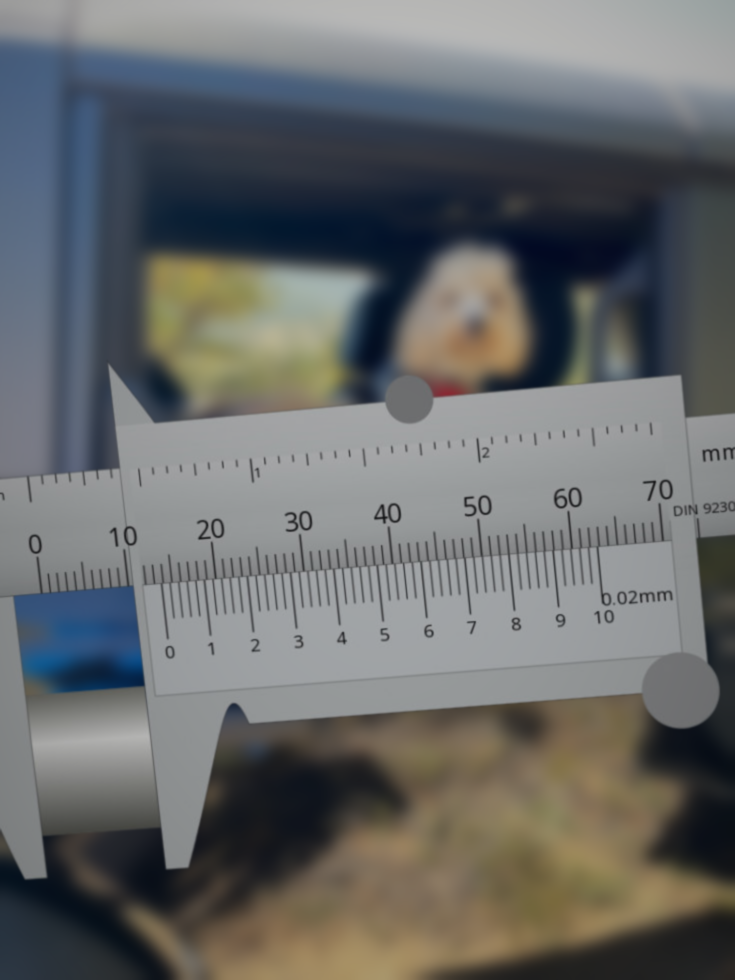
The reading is 13.8mm
